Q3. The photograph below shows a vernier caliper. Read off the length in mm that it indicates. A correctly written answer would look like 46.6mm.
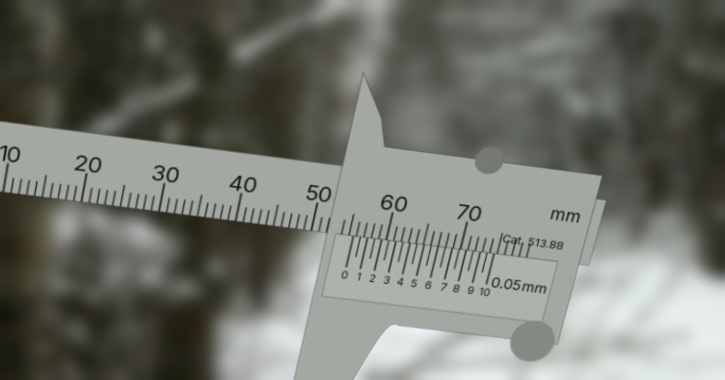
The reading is 55.6mm
